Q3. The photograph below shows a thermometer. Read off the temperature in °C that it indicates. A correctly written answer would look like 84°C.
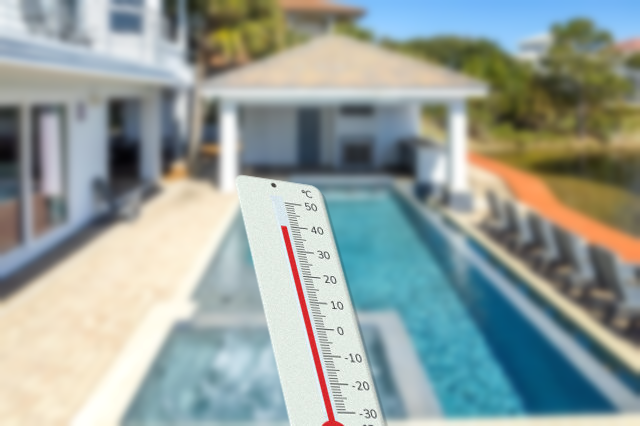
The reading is 40°C
